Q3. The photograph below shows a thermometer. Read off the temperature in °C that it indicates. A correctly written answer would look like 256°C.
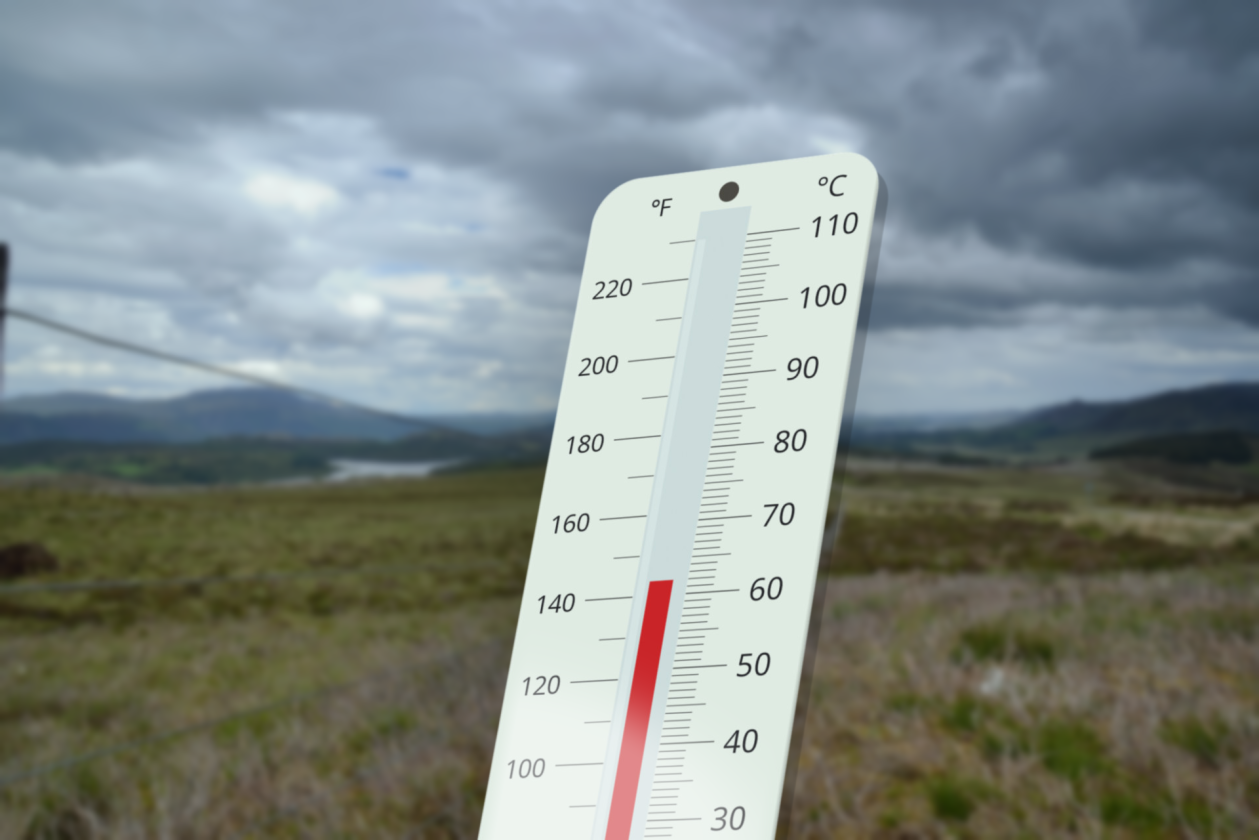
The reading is 62°C
